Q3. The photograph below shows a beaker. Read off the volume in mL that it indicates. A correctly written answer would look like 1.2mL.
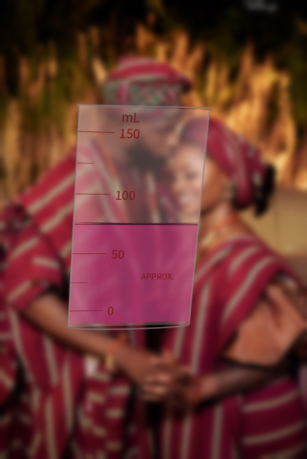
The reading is 75mL
